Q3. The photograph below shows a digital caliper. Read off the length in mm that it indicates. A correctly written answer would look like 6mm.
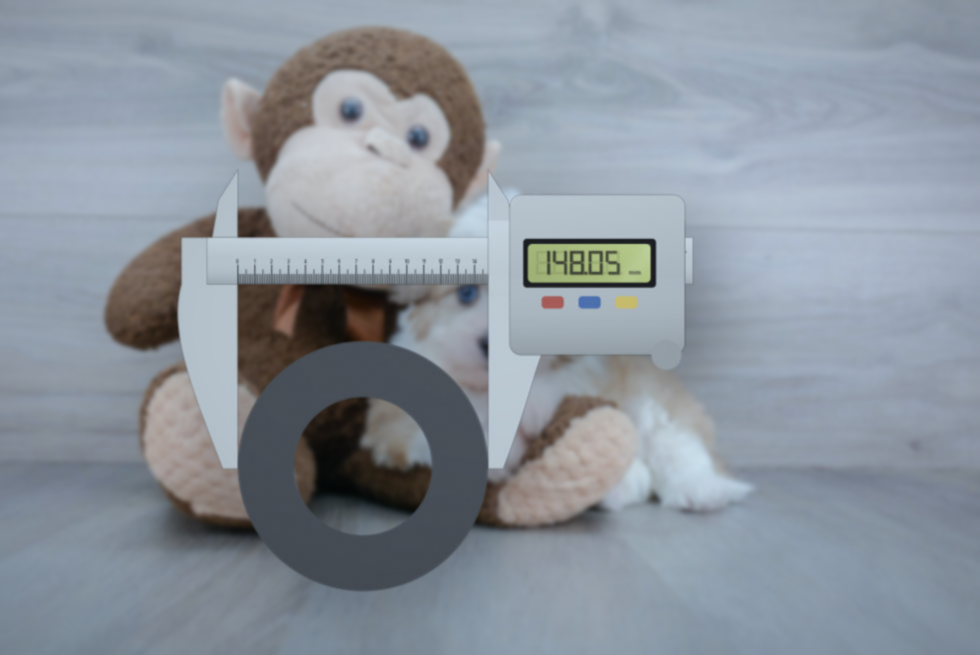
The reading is 148.05mm
